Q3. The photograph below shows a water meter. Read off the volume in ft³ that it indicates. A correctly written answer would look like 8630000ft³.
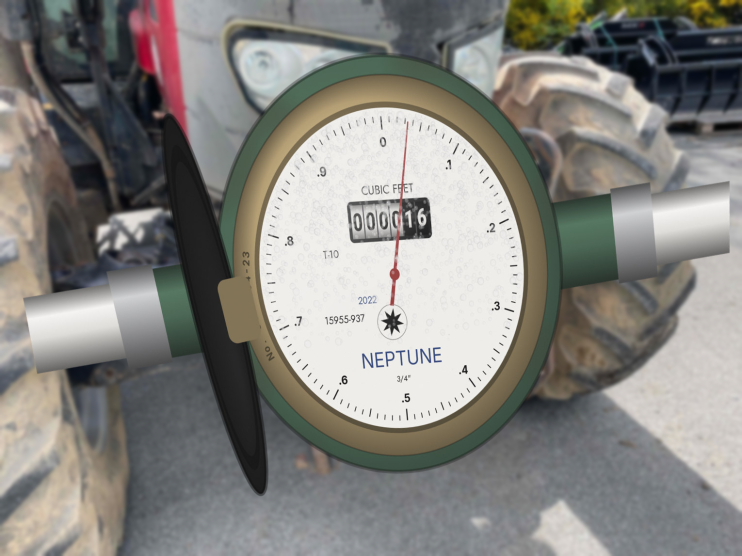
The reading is 16.03ft³
